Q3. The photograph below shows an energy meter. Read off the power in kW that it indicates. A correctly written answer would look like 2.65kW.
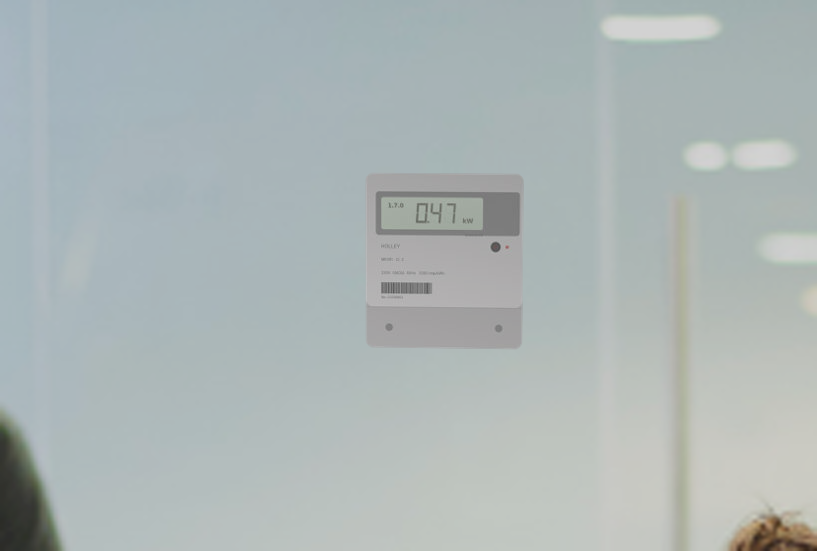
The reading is 0.47kW
